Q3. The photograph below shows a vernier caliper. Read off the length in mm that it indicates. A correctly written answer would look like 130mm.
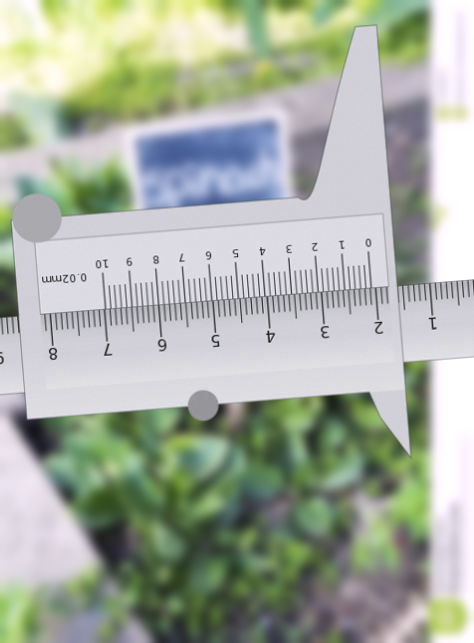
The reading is 20.8mm
